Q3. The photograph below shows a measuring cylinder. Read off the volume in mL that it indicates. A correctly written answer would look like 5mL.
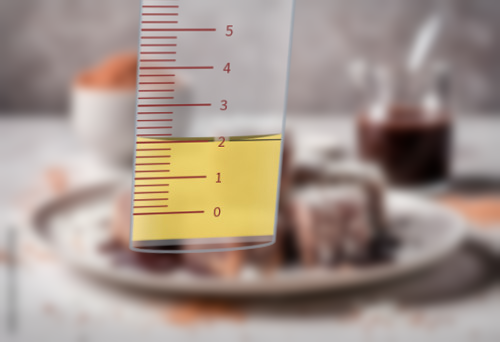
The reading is 2mL
